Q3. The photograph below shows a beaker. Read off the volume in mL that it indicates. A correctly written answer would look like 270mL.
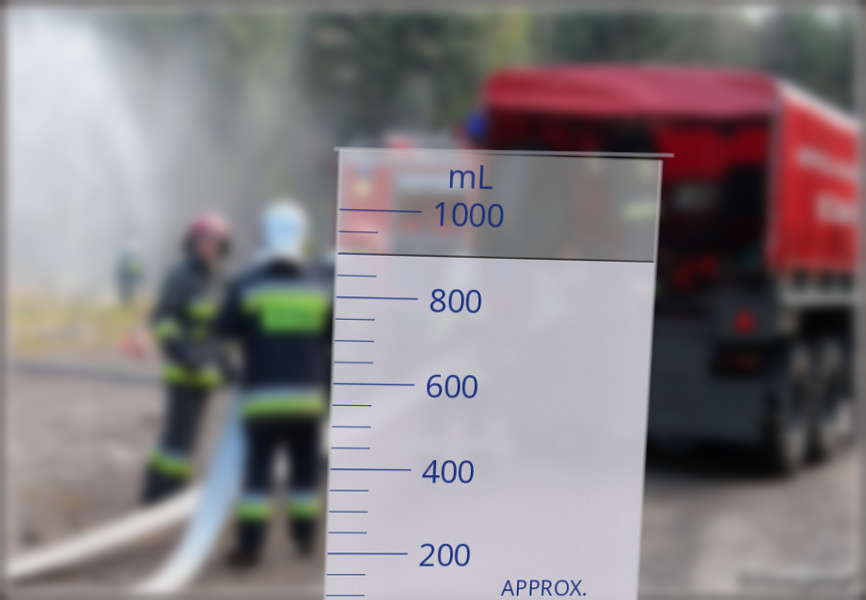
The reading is 900mL
